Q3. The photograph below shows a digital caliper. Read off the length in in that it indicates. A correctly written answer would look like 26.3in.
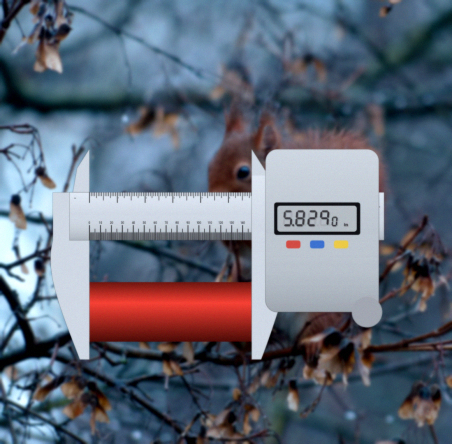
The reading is 5.8290in
